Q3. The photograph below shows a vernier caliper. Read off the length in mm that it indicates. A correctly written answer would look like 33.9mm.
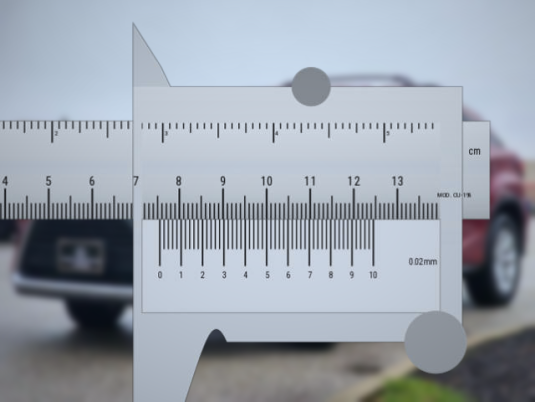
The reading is 75.5mm
